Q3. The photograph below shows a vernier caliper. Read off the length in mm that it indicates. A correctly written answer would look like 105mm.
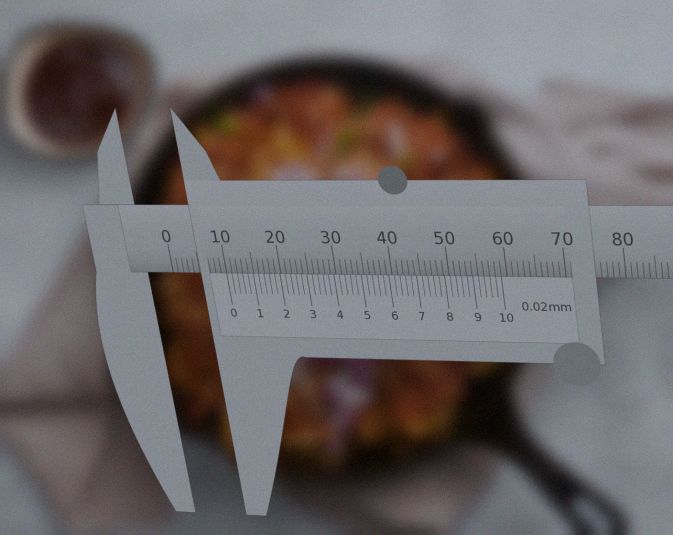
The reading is 10.0mm
